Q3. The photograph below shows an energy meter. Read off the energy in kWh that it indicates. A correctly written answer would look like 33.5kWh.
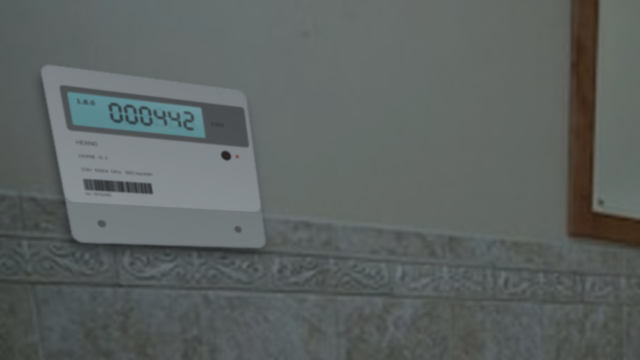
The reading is 442kWh
